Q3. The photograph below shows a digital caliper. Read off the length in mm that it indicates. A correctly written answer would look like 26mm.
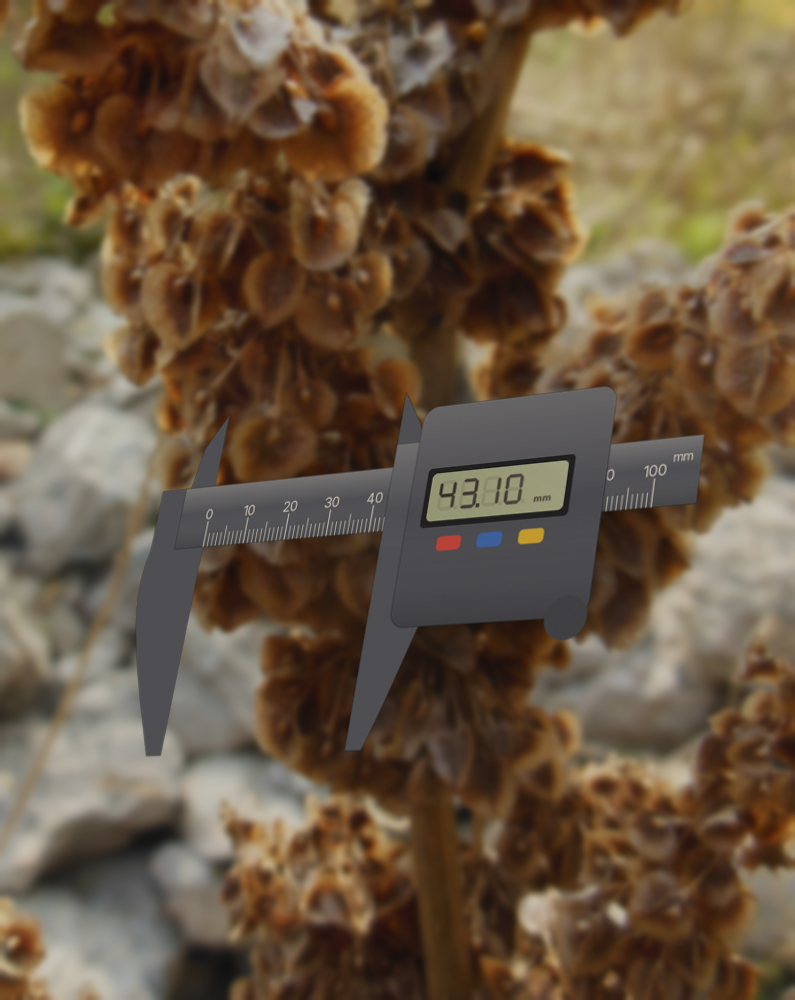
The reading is 43.10mm
